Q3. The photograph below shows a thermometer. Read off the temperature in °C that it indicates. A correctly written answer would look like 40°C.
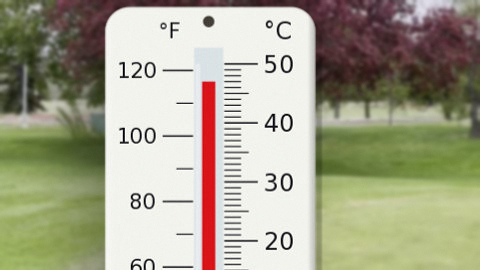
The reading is 47°C
